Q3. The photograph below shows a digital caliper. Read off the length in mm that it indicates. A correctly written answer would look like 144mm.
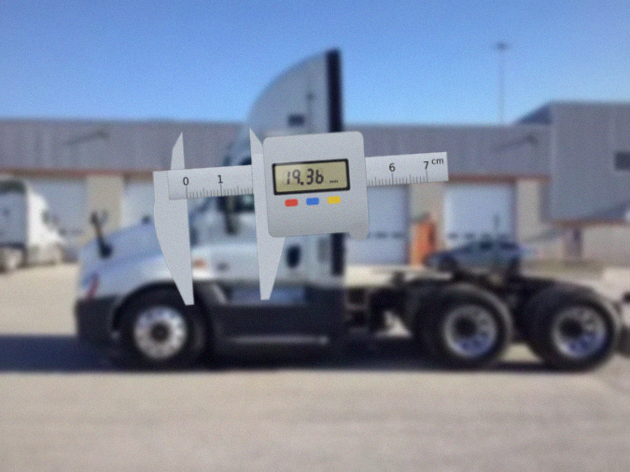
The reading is 19.36mm
